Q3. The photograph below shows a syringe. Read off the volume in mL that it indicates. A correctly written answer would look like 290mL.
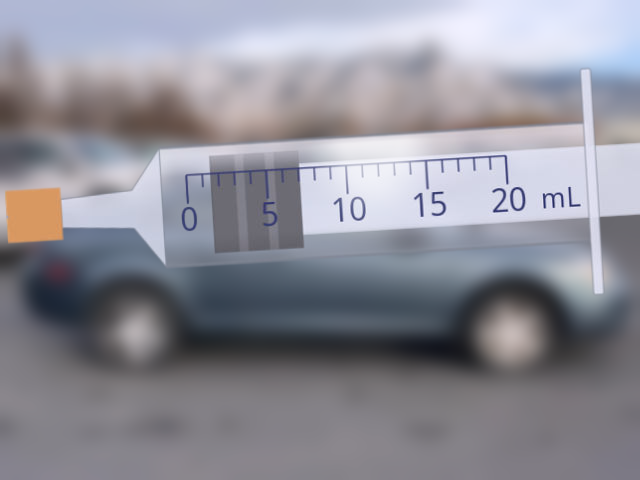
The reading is 1.5mL
